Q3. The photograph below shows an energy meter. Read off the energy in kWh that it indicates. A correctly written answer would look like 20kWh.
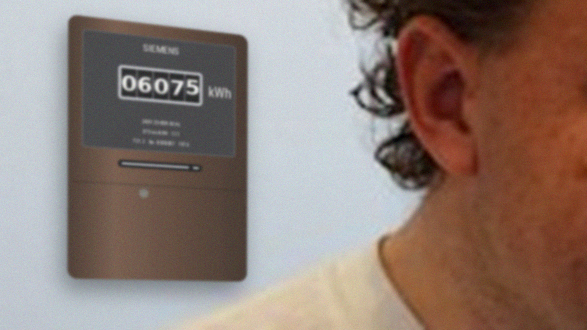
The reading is 6075kWh
